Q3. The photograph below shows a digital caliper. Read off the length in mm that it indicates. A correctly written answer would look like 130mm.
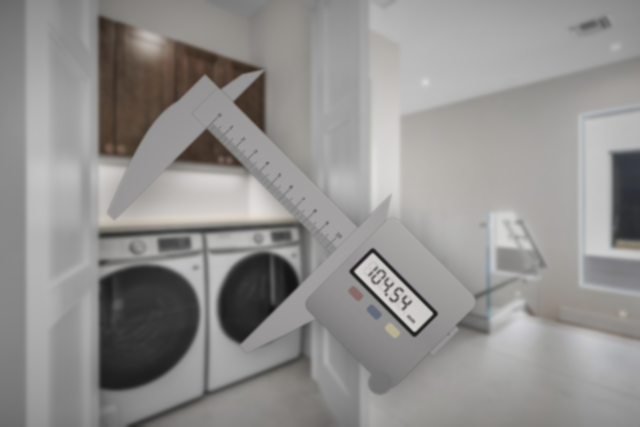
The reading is 104.54mm
